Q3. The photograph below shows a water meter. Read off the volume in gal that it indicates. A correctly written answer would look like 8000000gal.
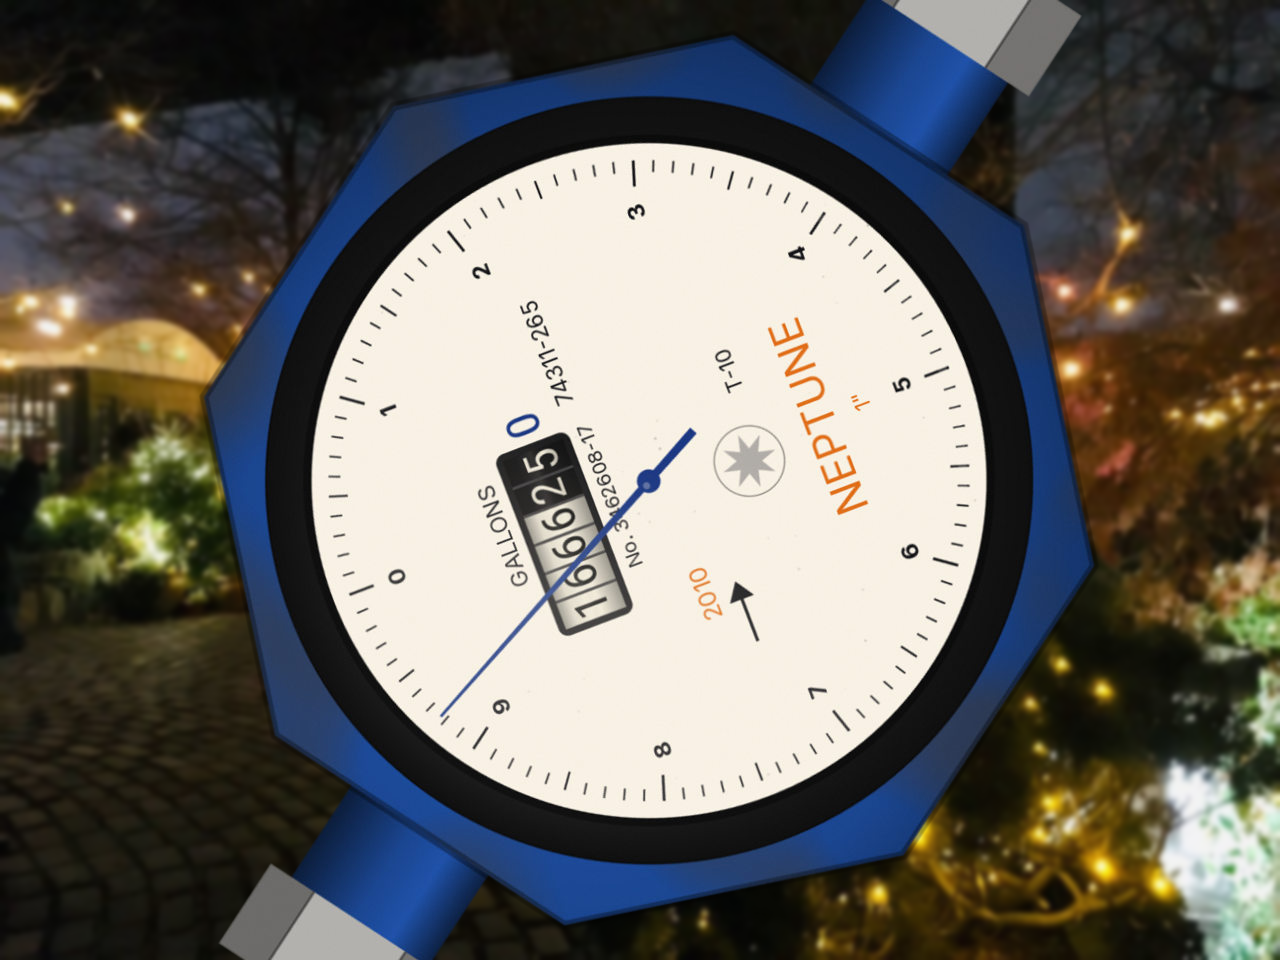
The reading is 1666249.2gal
